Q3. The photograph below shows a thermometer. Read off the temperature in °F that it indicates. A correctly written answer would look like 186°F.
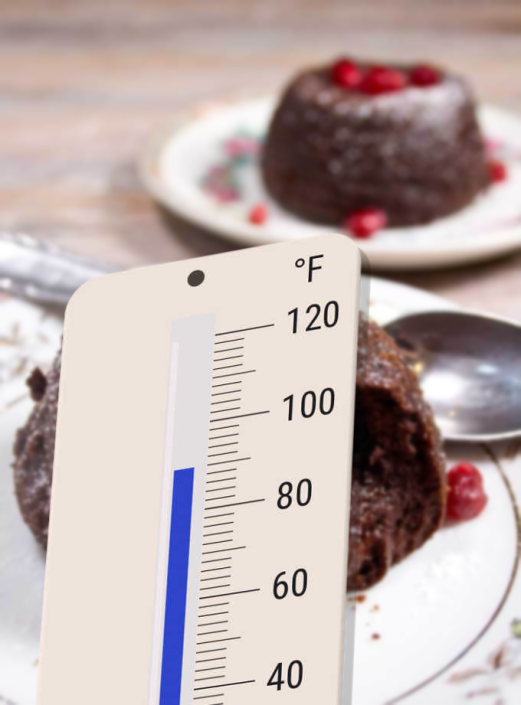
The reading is 90°F
